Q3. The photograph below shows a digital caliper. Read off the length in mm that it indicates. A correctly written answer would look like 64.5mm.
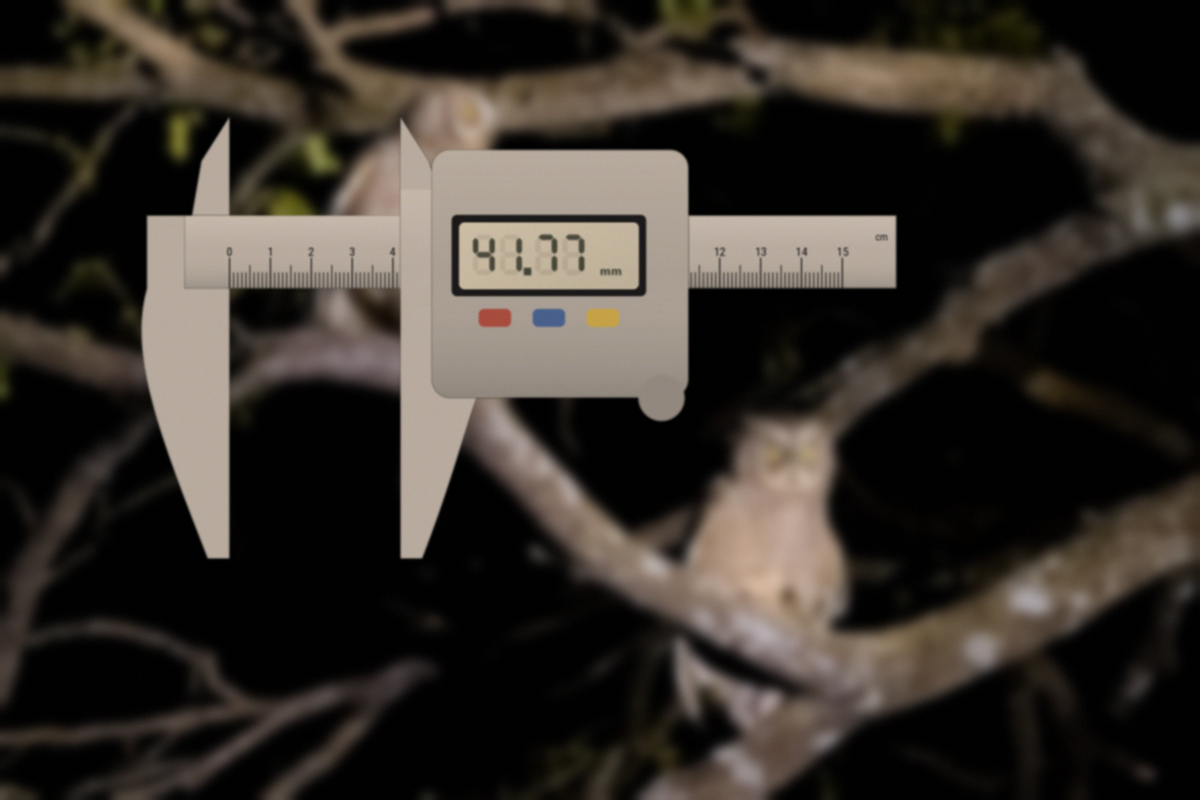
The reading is 41.77mm
